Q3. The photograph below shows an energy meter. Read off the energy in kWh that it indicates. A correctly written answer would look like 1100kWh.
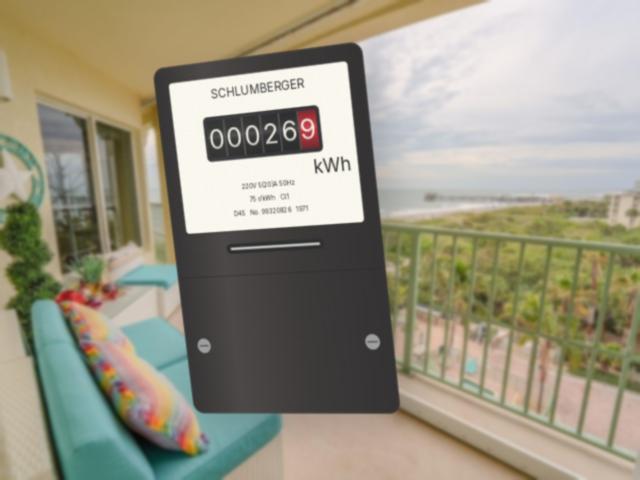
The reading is 26.9kWh
